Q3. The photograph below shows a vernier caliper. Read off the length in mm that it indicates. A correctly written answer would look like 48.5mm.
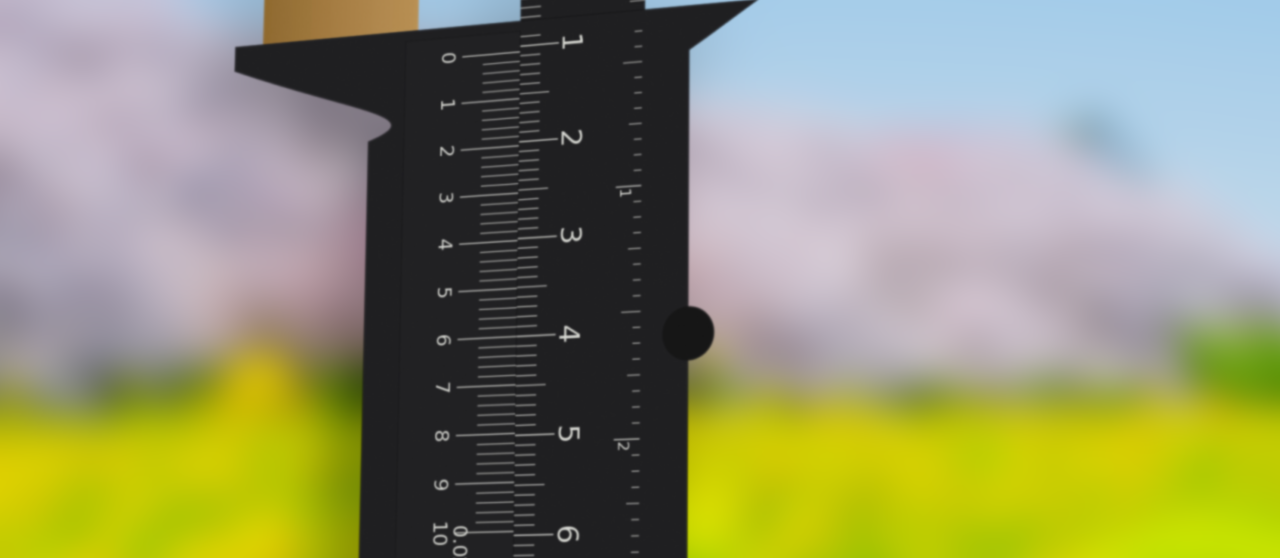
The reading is 10.6mm
